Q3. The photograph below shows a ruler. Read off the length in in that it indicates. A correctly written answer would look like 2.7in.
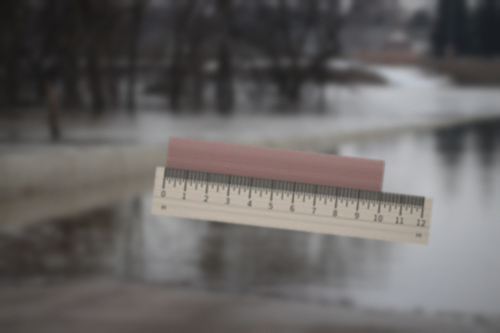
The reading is 10in
